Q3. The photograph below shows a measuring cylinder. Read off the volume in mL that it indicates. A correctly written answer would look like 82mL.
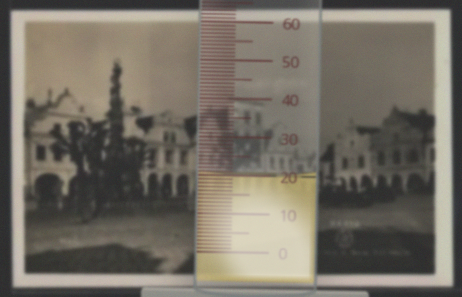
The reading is 20mL
